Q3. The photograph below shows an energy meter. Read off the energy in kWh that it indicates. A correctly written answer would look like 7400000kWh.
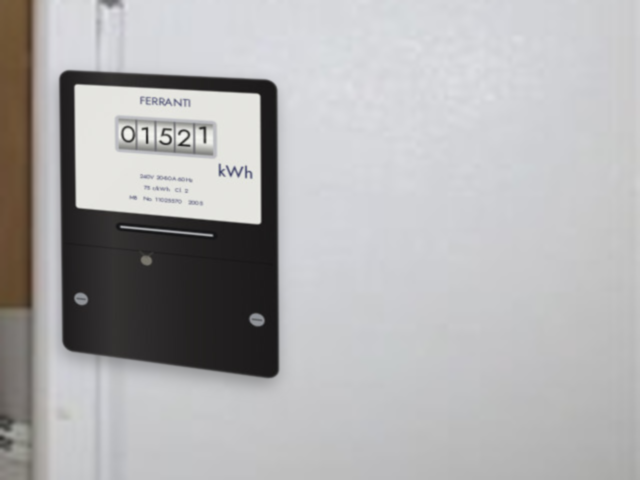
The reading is 1521kWh
